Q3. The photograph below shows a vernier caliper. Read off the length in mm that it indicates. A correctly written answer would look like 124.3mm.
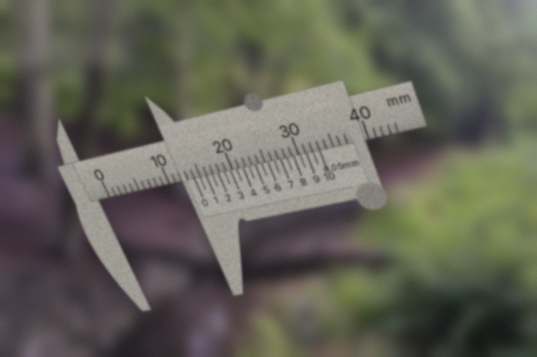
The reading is 14.0mm
